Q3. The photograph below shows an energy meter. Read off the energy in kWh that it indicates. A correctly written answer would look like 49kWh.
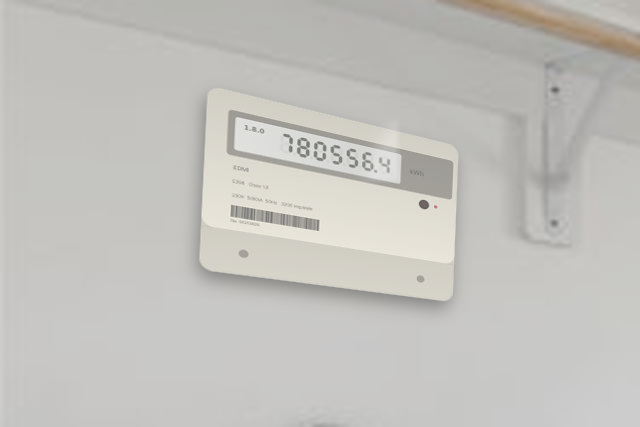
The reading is 780556.4kWh
